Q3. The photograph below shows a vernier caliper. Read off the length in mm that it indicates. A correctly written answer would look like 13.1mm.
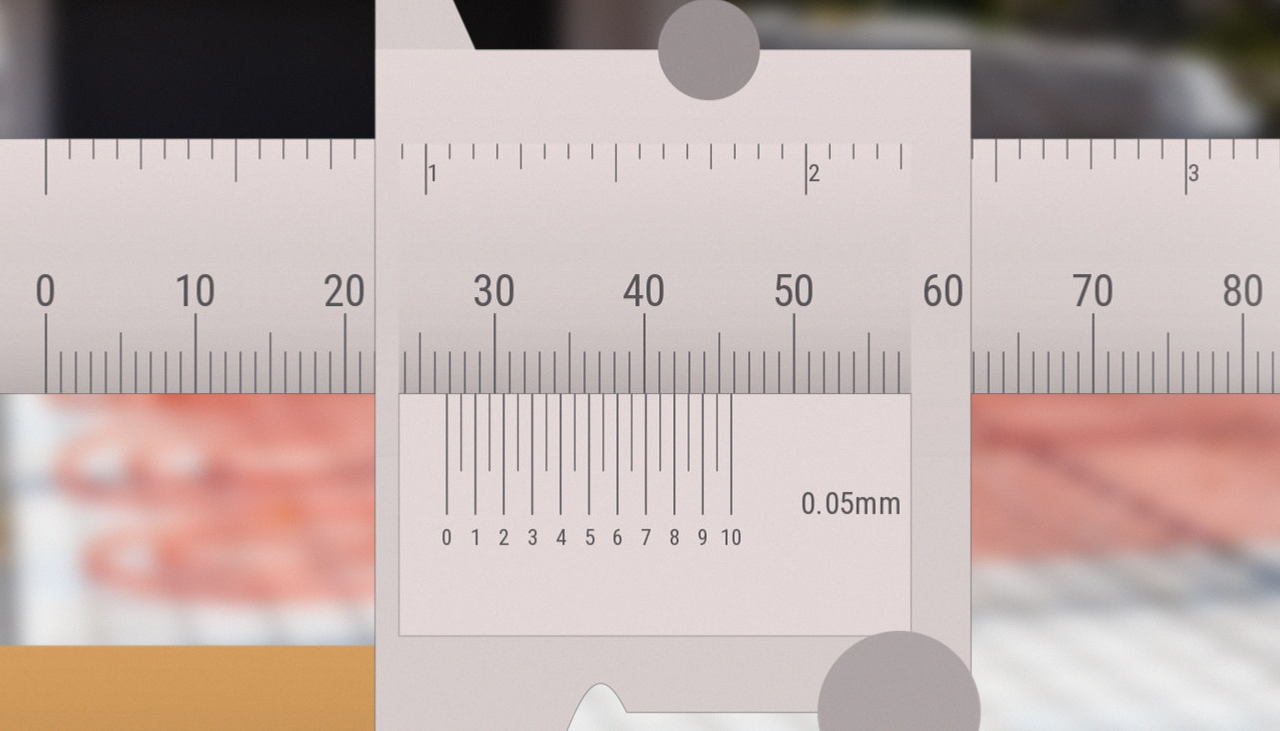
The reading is 26.8mm
